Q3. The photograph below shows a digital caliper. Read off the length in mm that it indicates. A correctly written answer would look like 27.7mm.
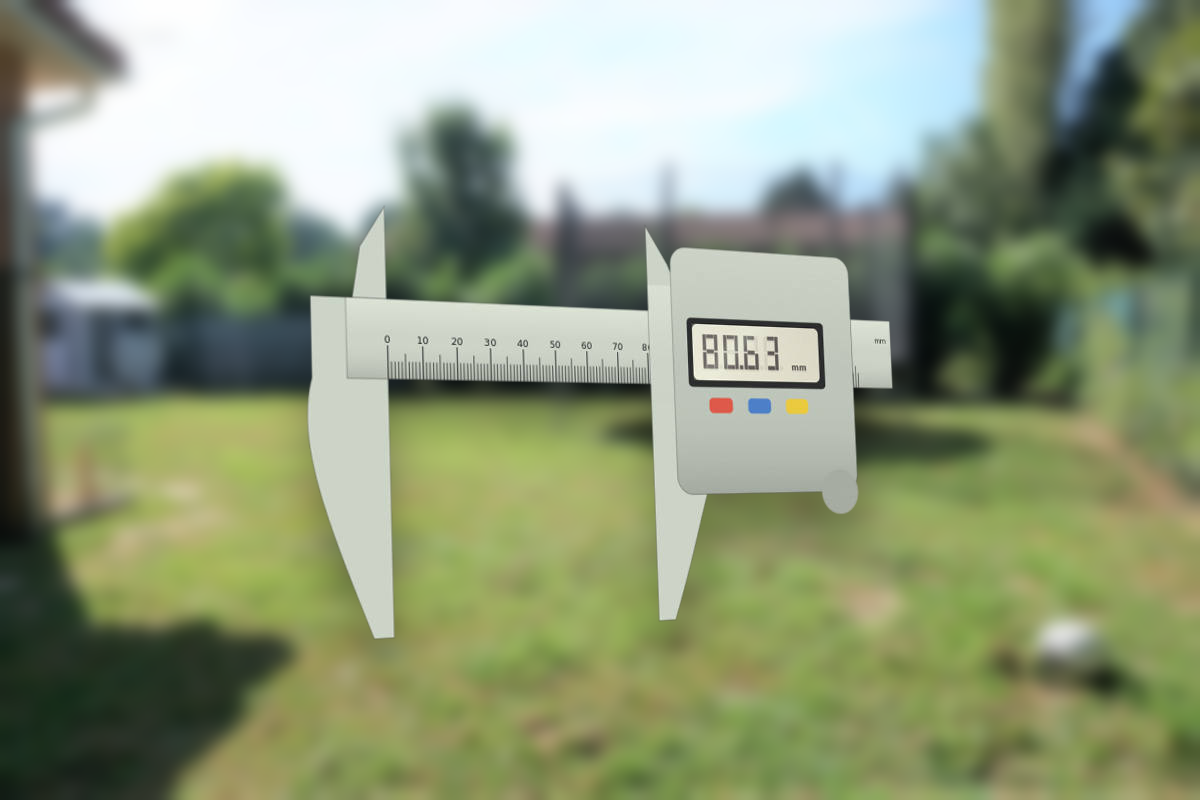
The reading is 80.63mm
